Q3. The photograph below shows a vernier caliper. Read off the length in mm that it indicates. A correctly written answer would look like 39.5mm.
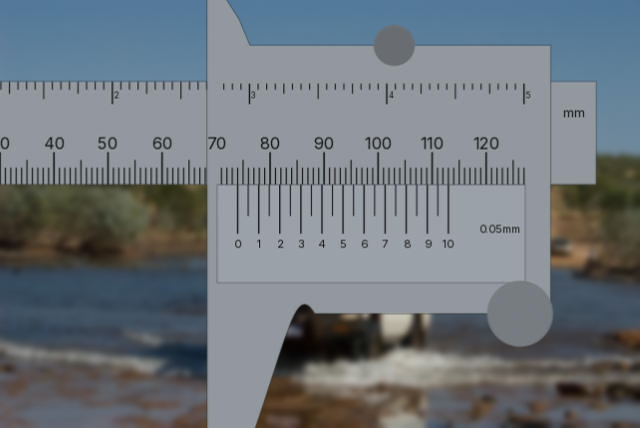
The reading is 74.0mm
